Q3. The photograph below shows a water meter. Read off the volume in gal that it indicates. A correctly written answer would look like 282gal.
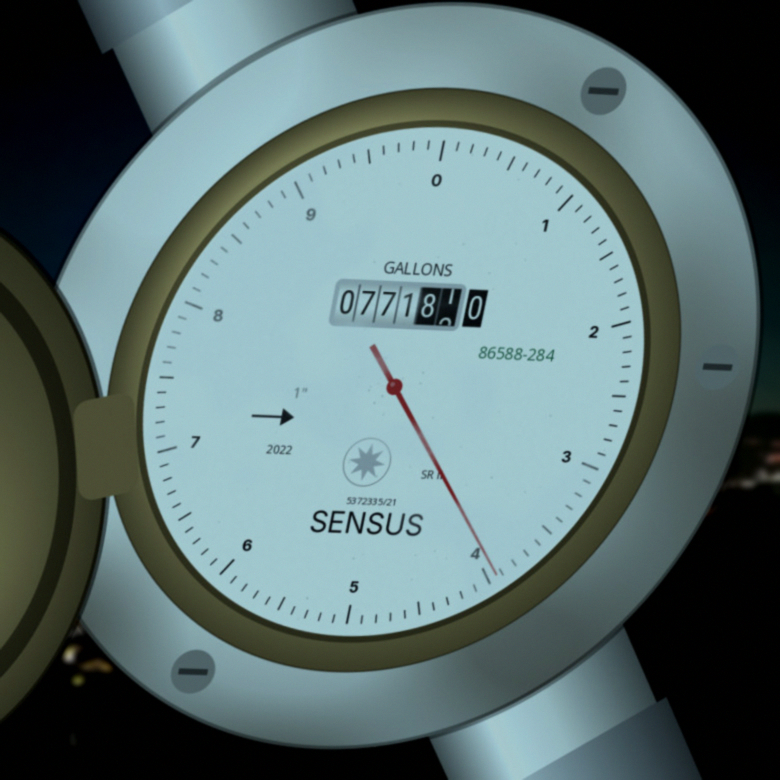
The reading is 771813.9gal
